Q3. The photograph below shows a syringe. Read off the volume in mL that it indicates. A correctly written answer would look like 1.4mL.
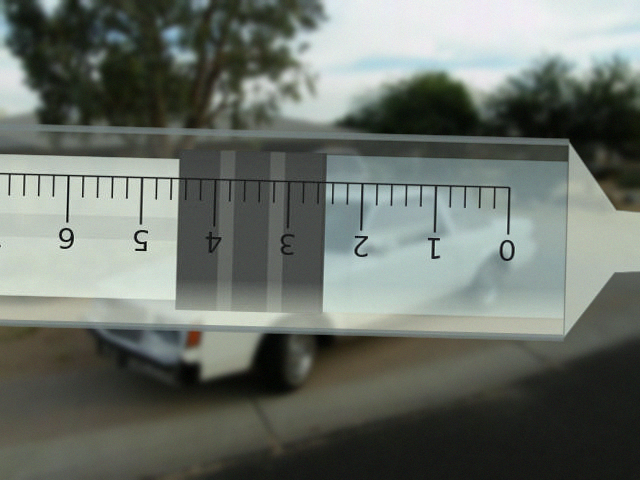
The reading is 2.5mL
